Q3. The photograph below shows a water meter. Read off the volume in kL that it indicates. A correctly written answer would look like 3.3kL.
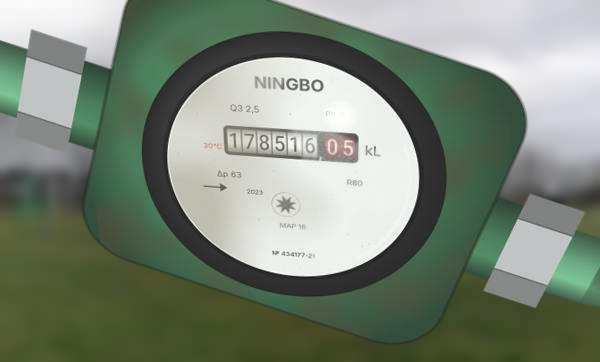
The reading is 178516.05kL
